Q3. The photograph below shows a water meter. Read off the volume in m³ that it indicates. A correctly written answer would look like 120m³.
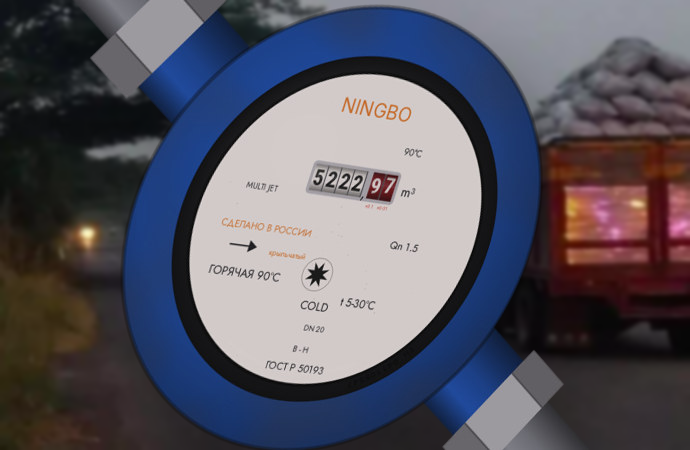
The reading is 5222.97m³
